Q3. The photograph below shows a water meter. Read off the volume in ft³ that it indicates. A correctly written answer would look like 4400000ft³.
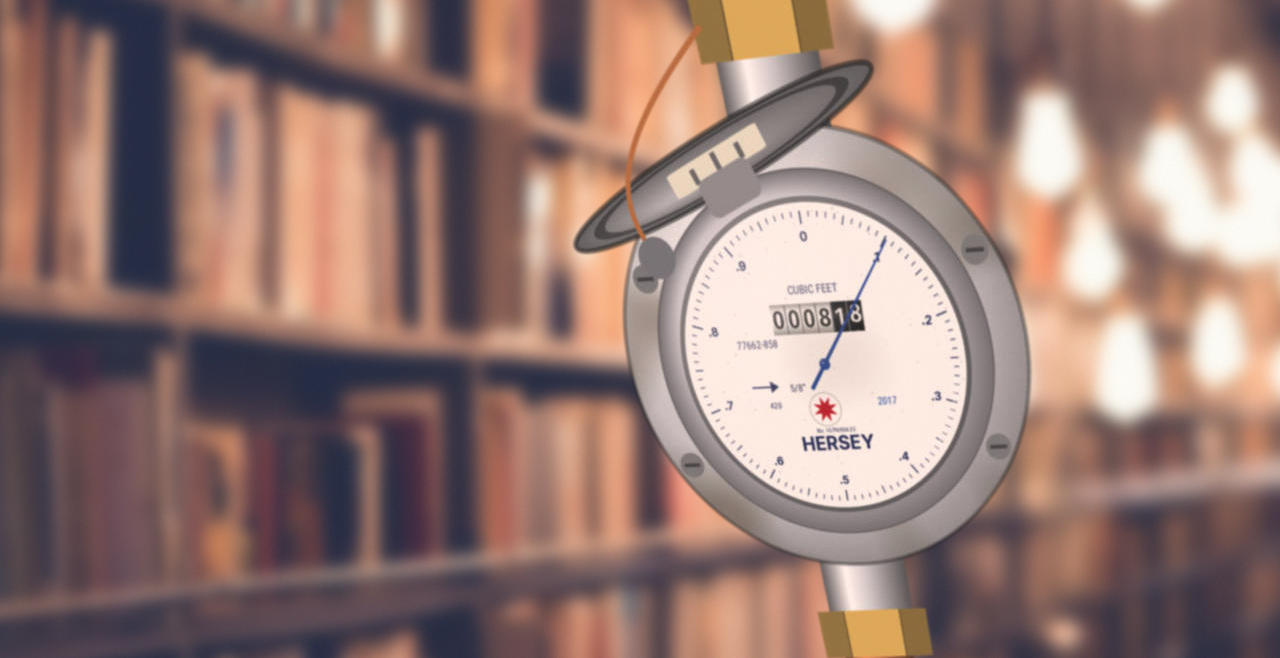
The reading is 818.10ft³
